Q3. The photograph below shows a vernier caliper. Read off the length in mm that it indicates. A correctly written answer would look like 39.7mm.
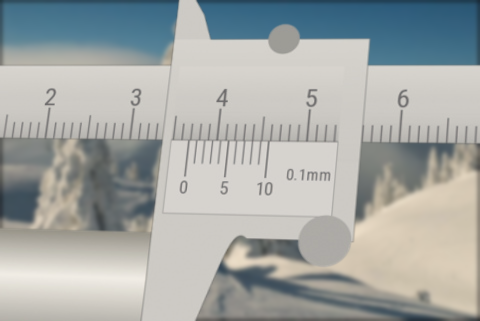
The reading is 36.8mm
